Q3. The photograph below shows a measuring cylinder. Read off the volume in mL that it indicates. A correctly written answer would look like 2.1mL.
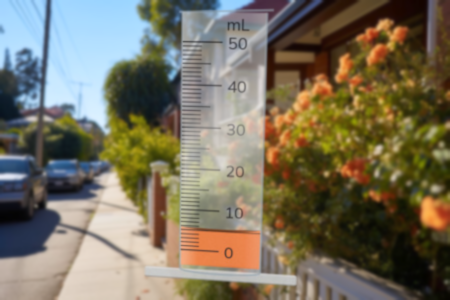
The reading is 5mL
